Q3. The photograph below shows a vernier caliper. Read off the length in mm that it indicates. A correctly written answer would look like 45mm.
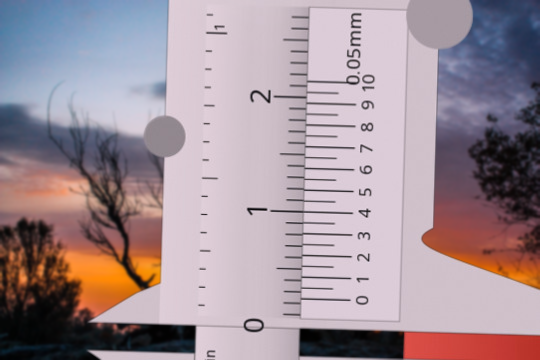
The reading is 2.4mm
